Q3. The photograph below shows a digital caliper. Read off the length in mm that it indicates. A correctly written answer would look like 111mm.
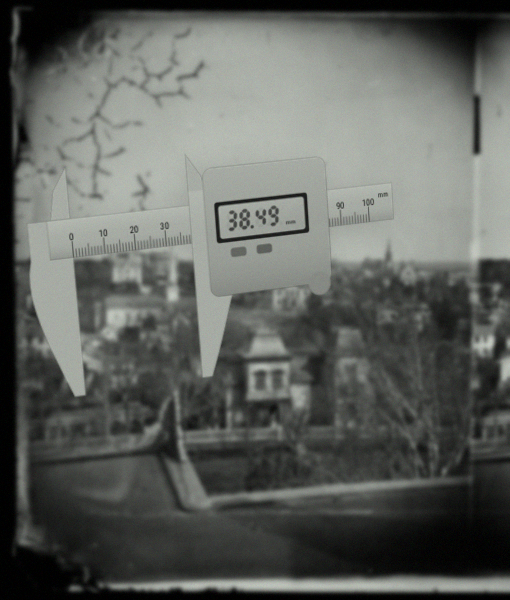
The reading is 38.49mm
